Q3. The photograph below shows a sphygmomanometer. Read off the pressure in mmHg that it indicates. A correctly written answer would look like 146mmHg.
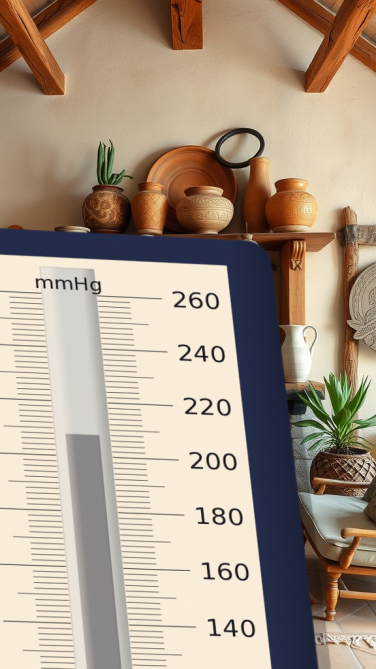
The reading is 208mmHg
